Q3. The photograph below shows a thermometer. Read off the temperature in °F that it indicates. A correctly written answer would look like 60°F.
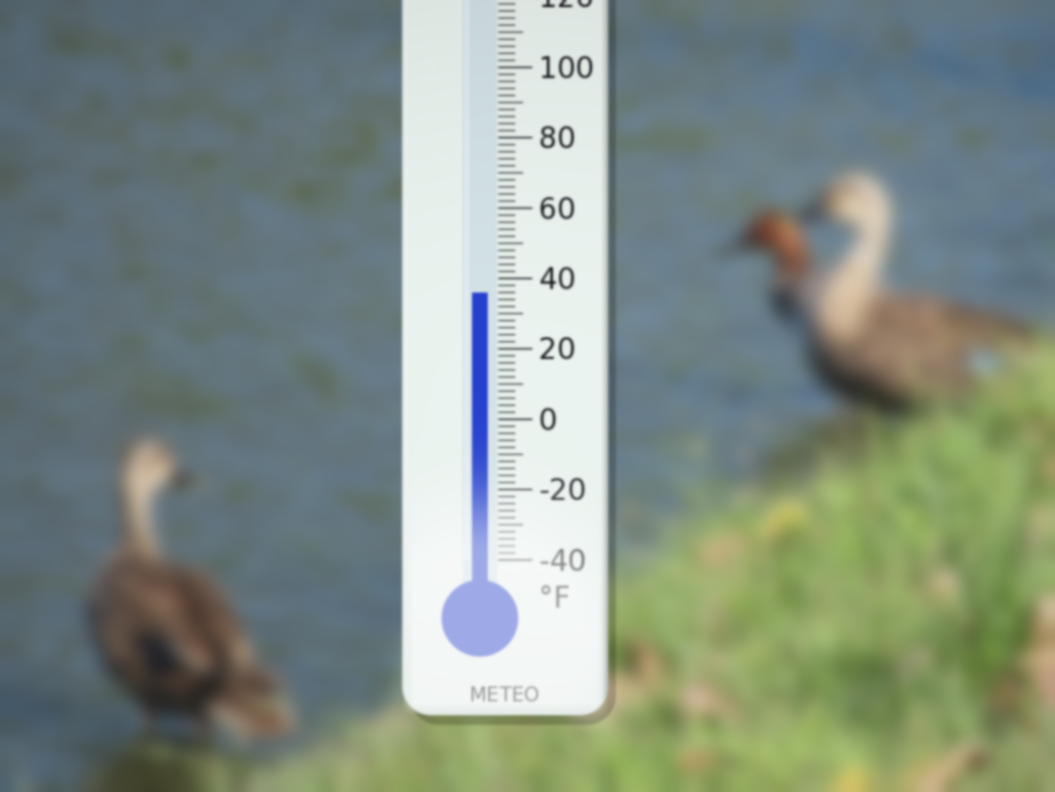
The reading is 36°F
